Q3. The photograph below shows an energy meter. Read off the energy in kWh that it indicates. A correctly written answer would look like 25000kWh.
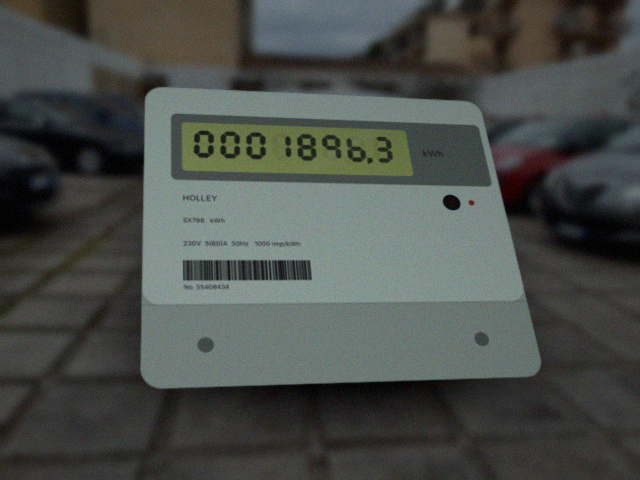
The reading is 1896.3kWh
